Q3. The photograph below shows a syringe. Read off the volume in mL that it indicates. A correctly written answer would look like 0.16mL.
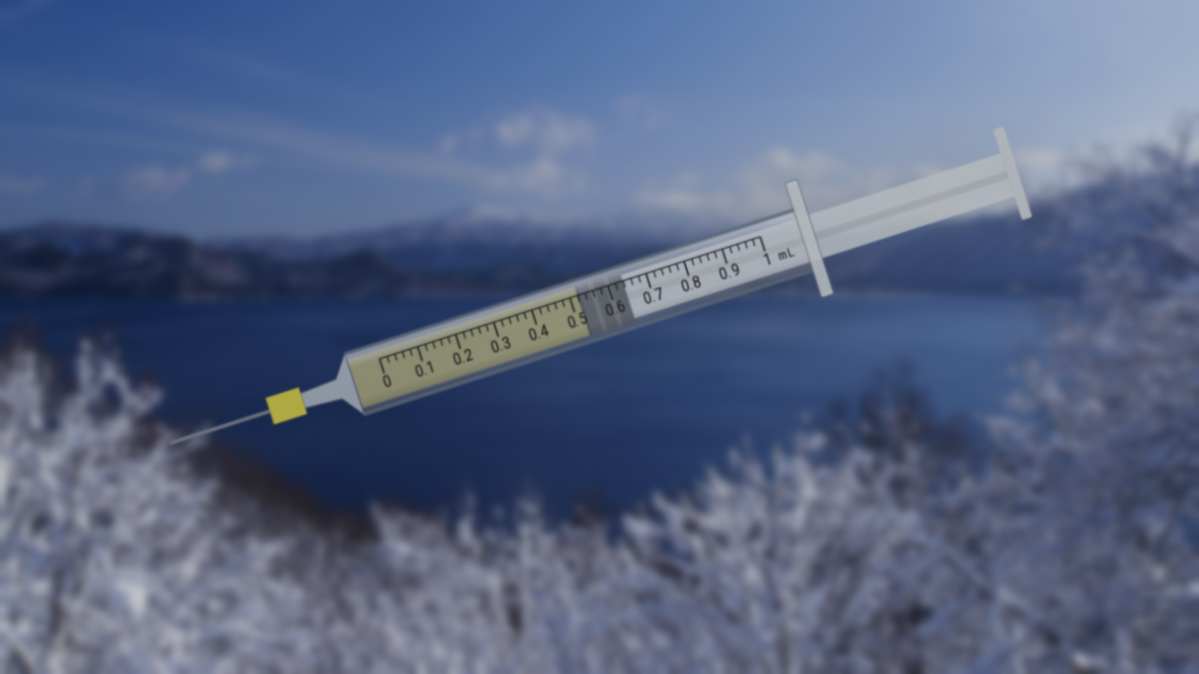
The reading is 0.52mL
